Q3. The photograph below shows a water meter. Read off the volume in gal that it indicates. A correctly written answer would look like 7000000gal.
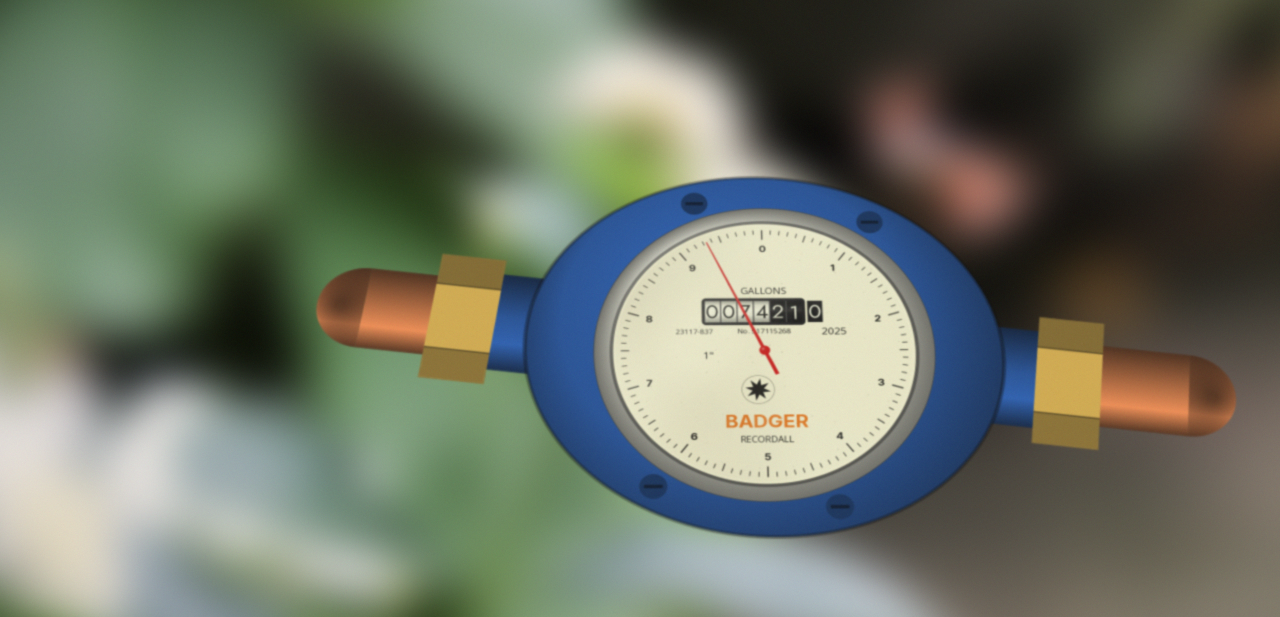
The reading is 74209.3gal
